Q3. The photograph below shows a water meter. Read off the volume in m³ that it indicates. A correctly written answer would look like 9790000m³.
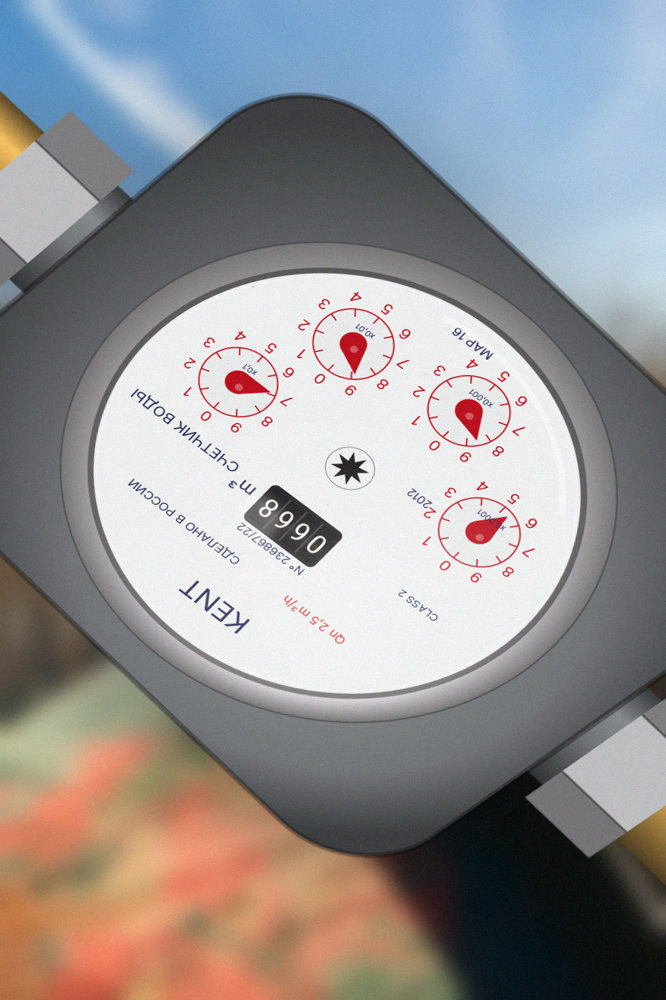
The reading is 668.6885m³
